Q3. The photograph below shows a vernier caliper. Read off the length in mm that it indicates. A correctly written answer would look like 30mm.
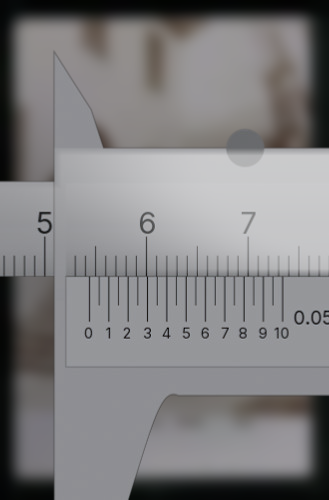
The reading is 54.4mm
